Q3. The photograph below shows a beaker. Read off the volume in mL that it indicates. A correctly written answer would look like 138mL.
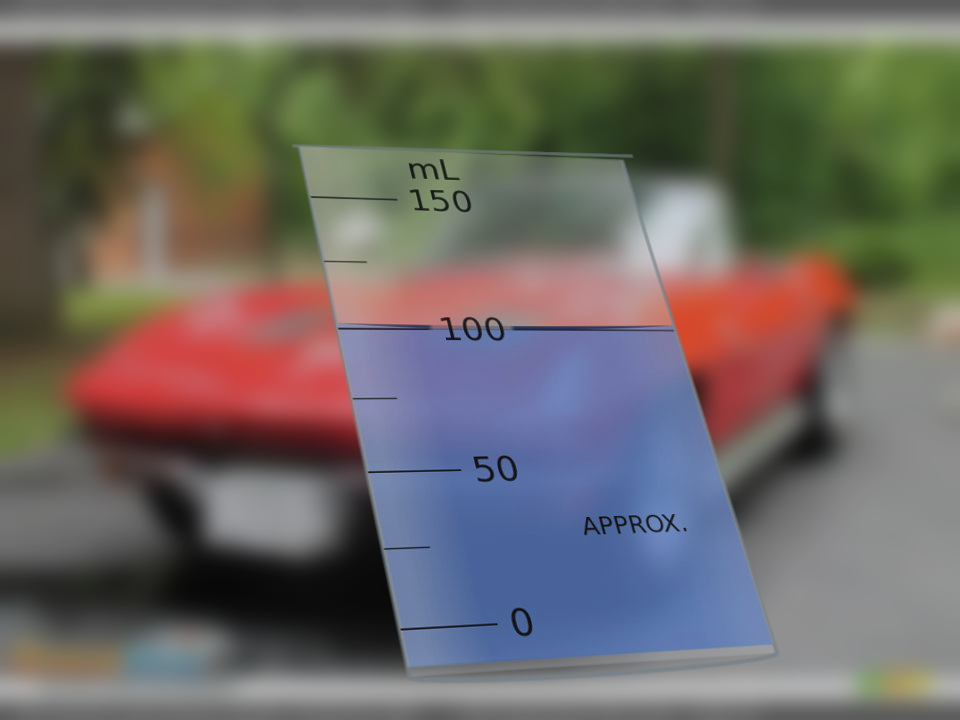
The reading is 100mL
